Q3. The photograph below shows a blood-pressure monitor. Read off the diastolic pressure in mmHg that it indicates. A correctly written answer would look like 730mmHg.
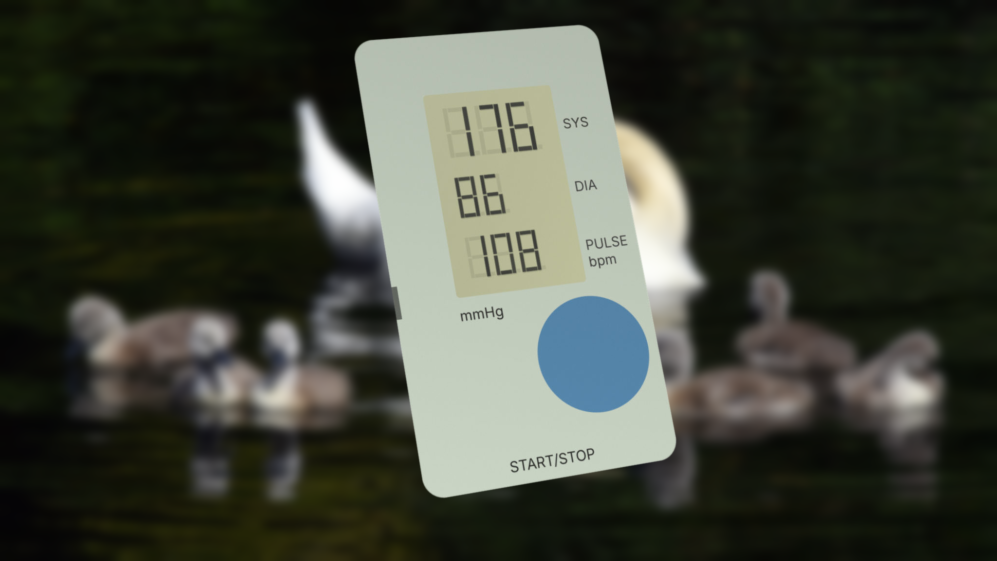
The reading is 86mmHg
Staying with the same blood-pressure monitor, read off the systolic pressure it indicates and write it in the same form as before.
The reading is 176mmHg
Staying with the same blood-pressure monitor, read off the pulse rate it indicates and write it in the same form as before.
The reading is 108bpm
